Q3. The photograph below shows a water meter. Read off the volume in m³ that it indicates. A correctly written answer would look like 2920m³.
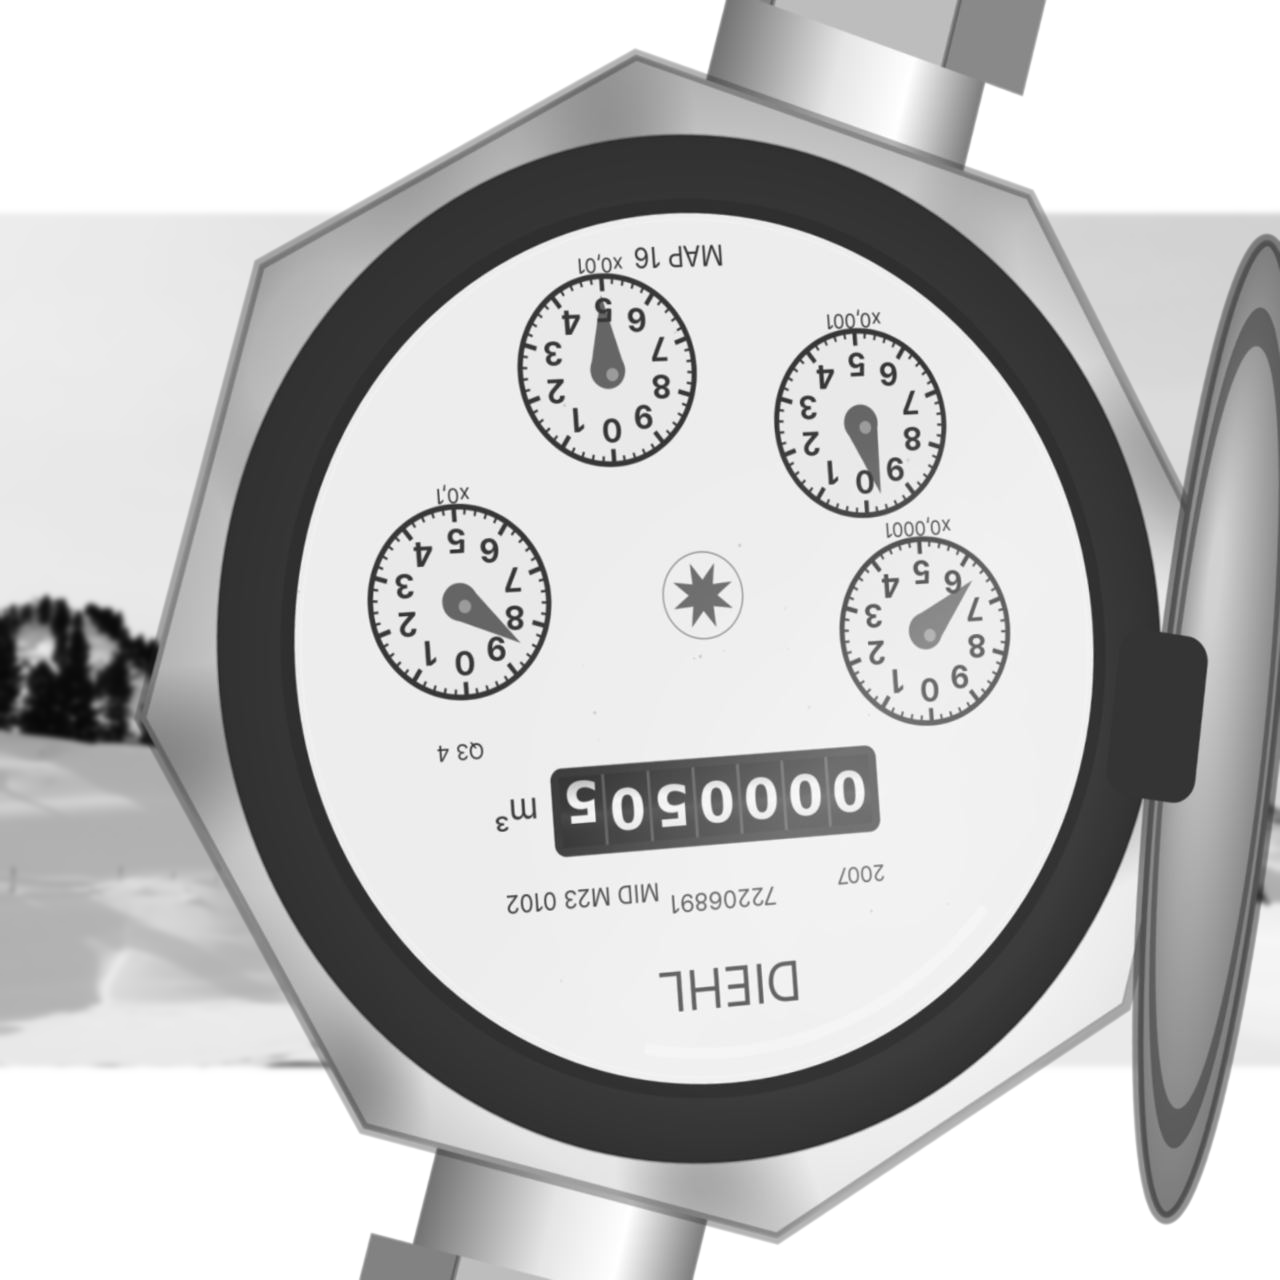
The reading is 504.8496m³
